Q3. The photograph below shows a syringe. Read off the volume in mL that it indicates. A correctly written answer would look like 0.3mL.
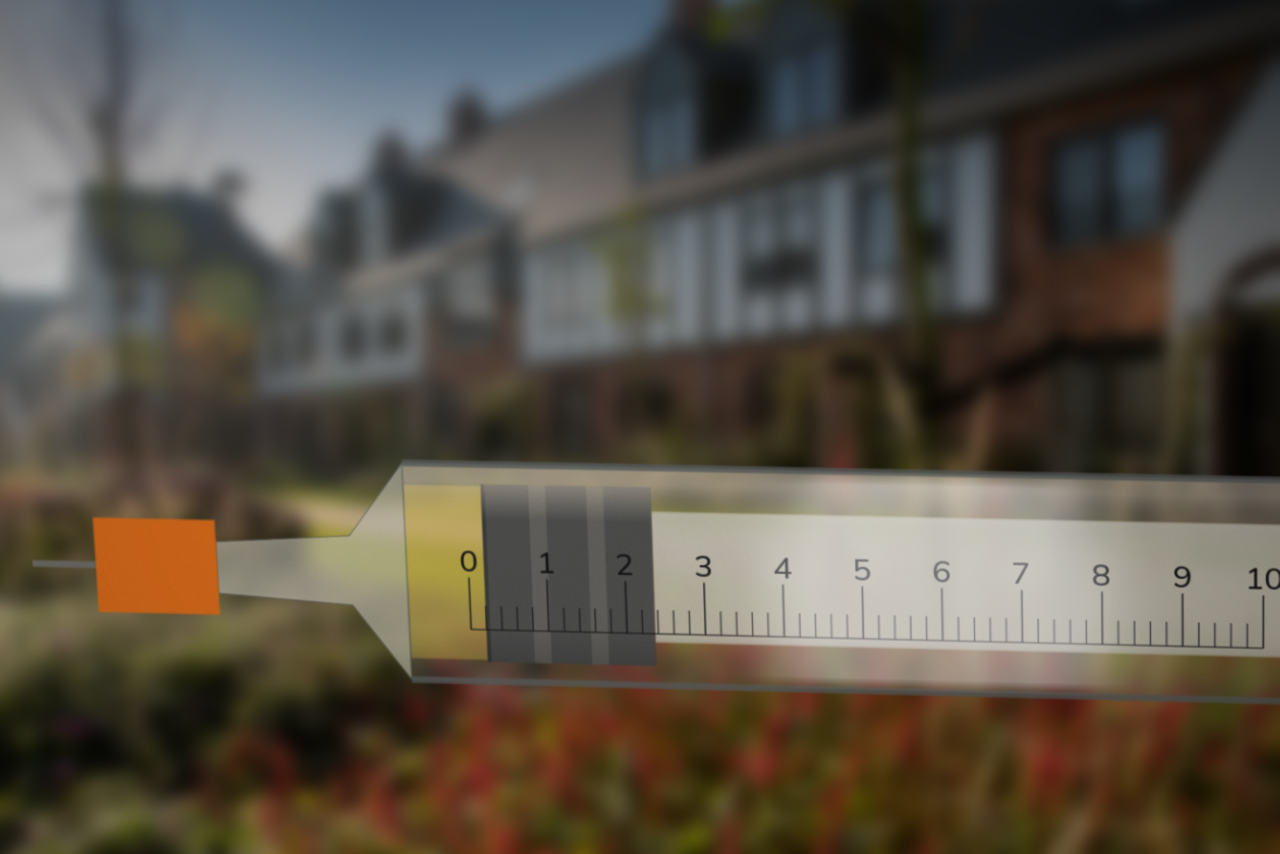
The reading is 0.2mL
